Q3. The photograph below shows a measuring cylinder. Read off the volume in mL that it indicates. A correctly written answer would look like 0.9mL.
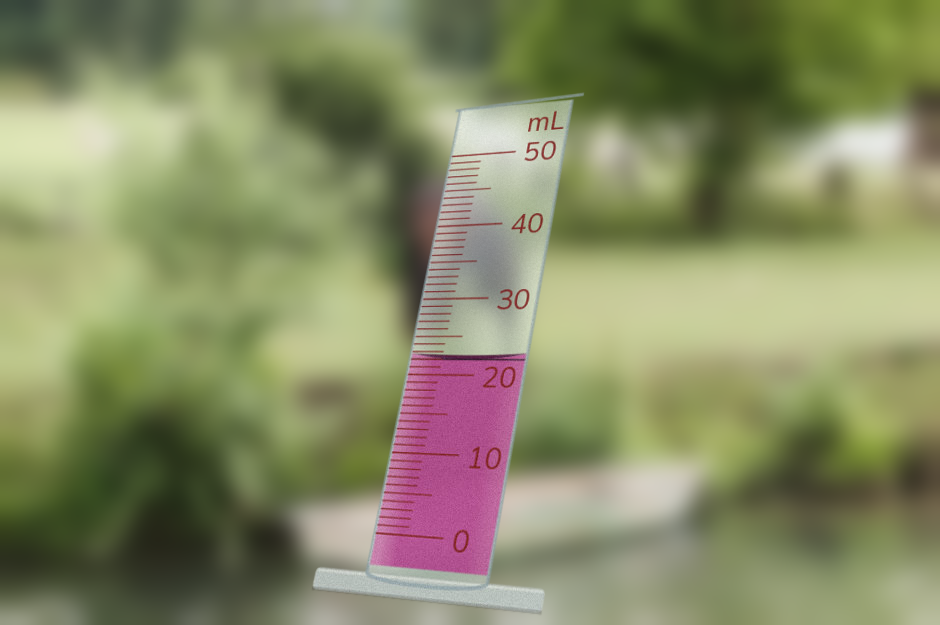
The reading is 22mL
